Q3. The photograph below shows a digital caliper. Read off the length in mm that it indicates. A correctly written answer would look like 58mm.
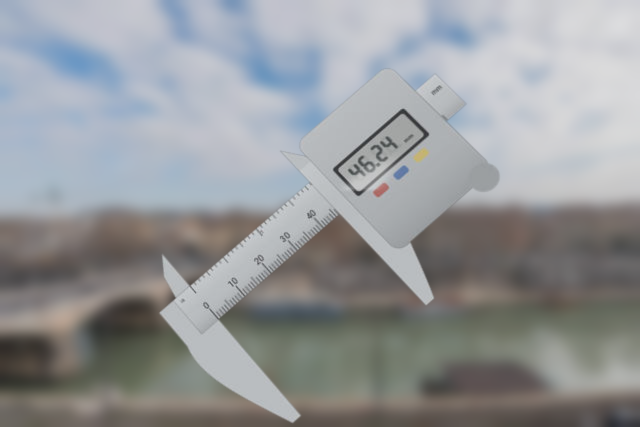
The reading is 46.24mm
